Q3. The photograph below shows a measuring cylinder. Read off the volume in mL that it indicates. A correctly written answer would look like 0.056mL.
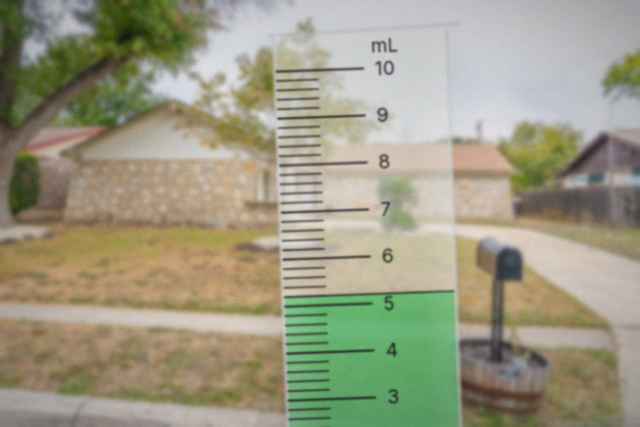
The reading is 5.2mL
